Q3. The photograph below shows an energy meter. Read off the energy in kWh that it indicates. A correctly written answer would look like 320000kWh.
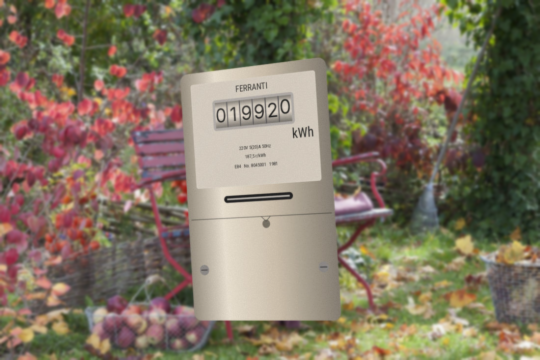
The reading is 19920kWh
